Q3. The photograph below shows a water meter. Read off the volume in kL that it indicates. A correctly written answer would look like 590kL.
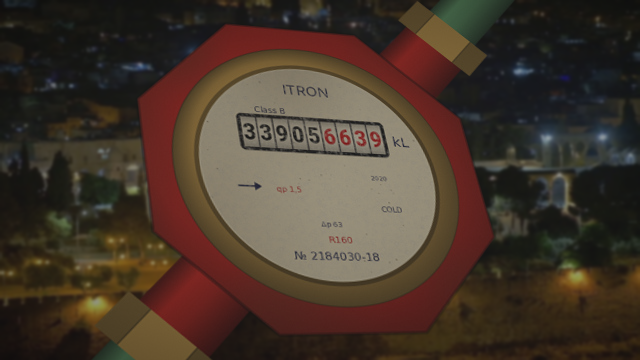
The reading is 33905.6639kL
